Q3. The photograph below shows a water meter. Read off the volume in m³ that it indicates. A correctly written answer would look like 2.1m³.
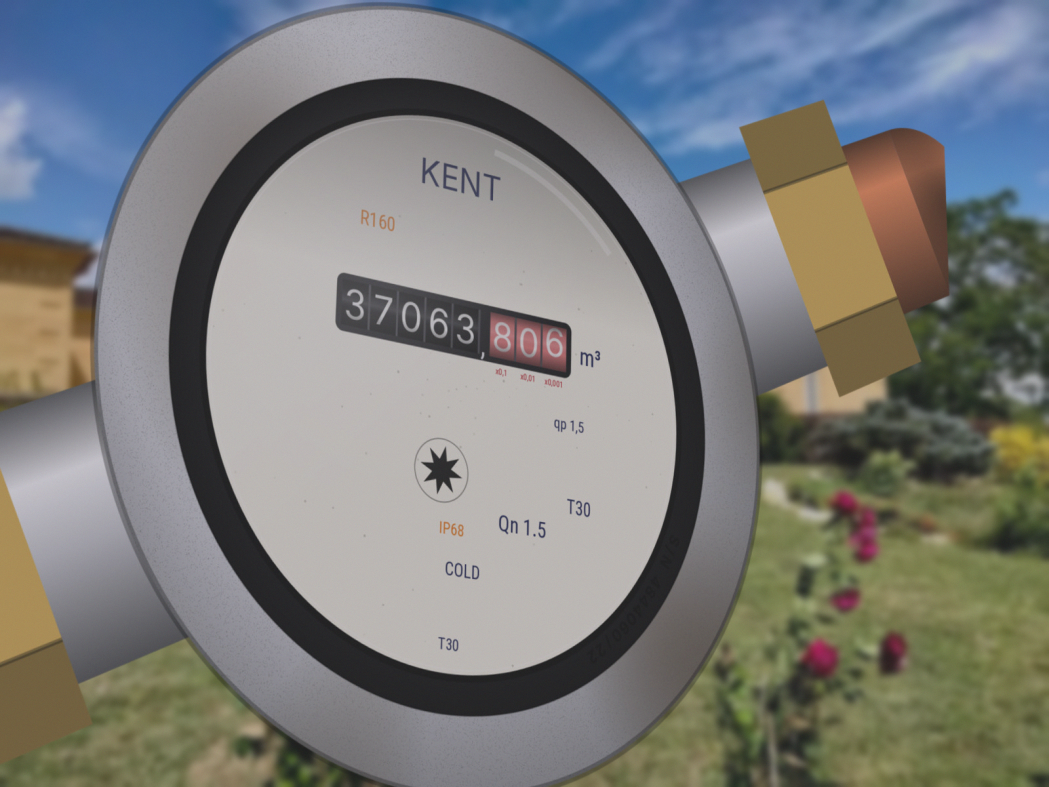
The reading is 37063.806m³
